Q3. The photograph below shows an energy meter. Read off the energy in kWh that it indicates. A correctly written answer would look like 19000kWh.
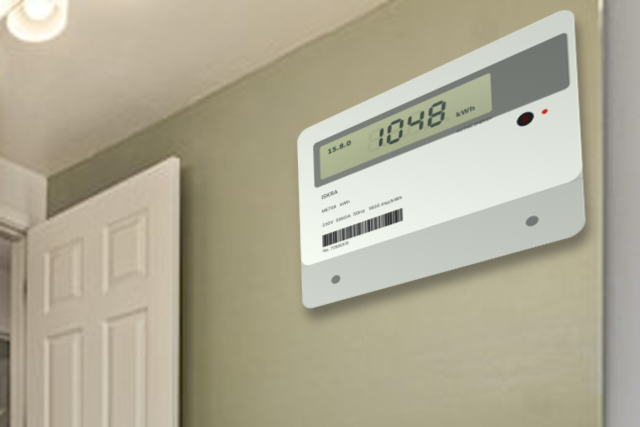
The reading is 1048kWh
